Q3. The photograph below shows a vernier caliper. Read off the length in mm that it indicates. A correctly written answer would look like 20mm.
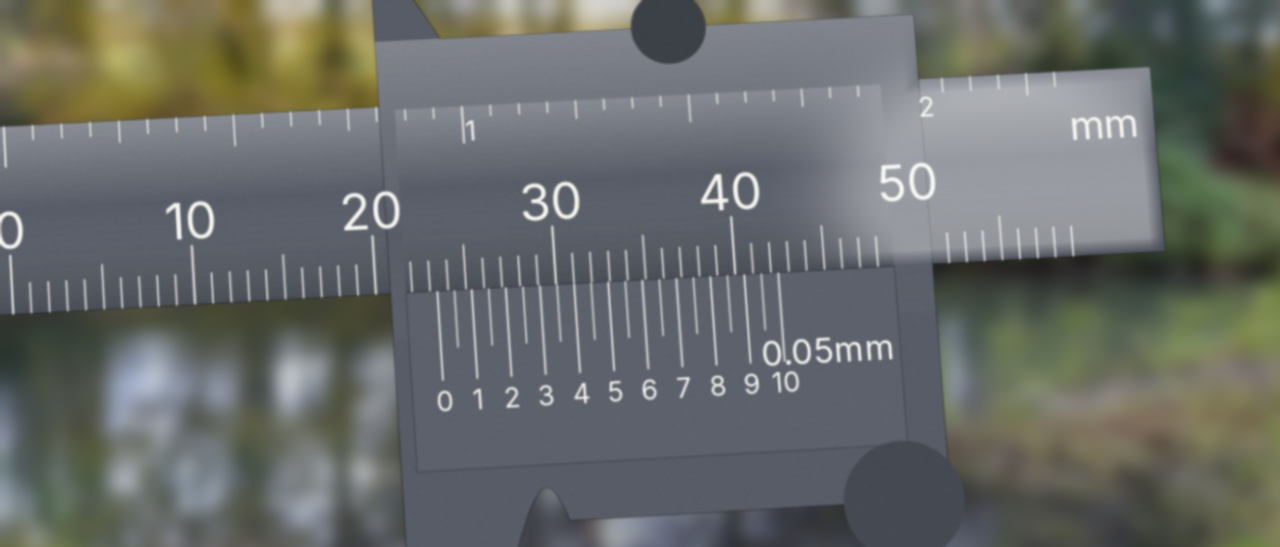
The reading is 23.4mm
